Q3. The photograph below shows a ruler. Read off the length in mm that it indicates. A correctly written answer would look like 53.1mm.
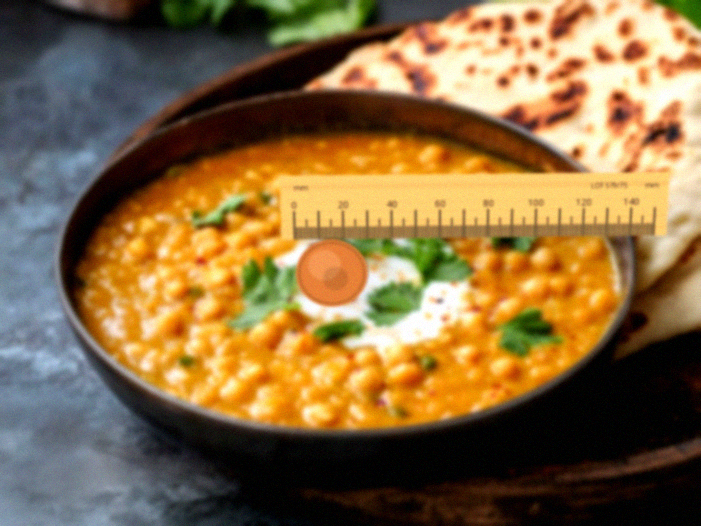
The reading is 30mm
